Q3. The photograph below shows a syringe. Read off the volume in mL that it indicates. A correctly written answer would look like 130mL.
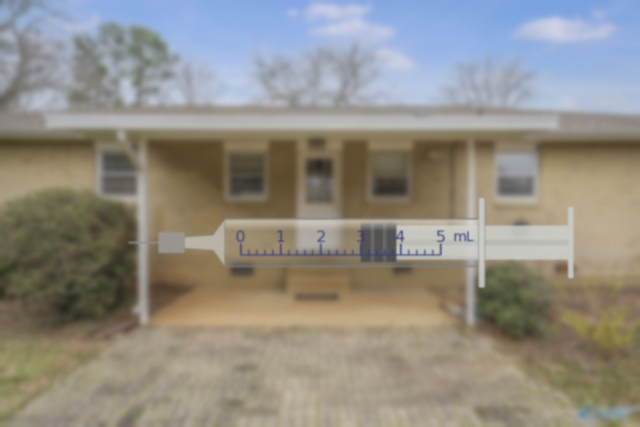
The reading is 3mL
